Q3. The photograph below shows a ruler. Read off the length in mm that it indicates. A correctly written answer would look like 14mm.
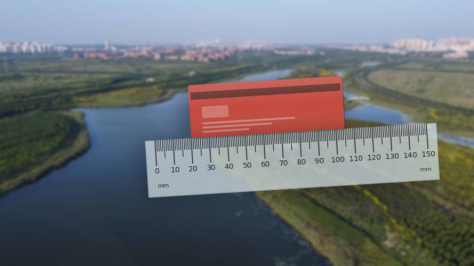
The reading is 85mm
